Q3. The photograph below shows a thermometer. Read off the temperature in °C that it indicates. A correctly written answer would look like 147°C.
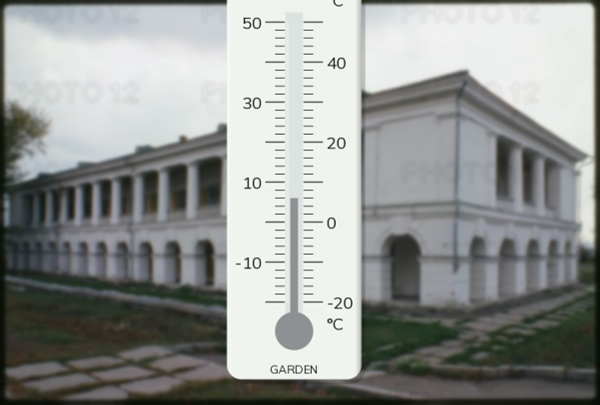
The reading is 6°C
